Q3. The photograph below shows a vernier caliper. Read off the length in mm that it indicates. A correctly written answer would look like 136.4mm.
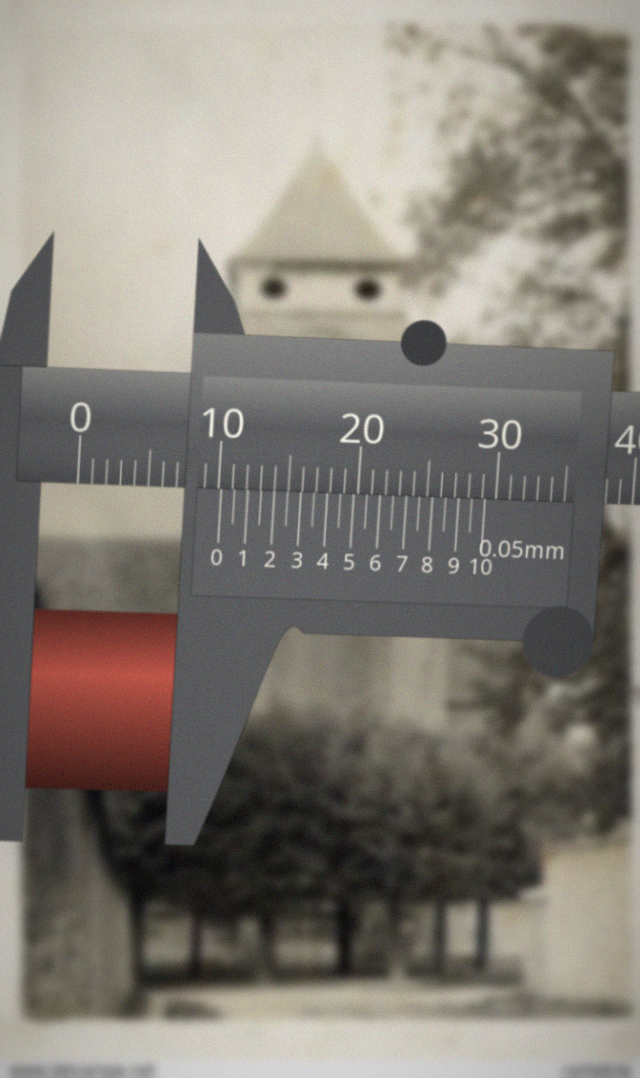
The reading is 10.2mm
